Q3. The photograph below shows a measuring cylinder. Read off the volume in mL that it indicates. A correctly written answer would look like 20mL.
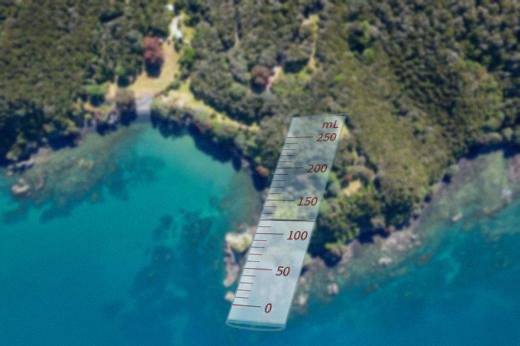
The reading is 120mL
